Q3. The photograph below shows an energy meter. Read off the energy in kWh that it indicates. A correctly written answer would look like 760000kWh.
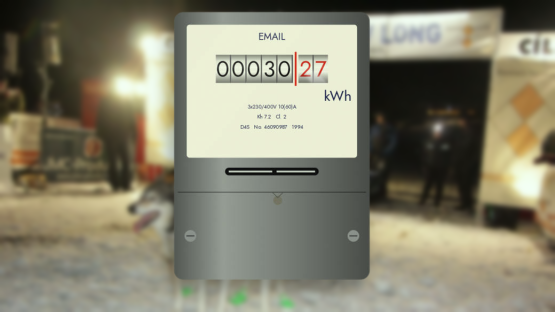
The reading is 30.27kWh
